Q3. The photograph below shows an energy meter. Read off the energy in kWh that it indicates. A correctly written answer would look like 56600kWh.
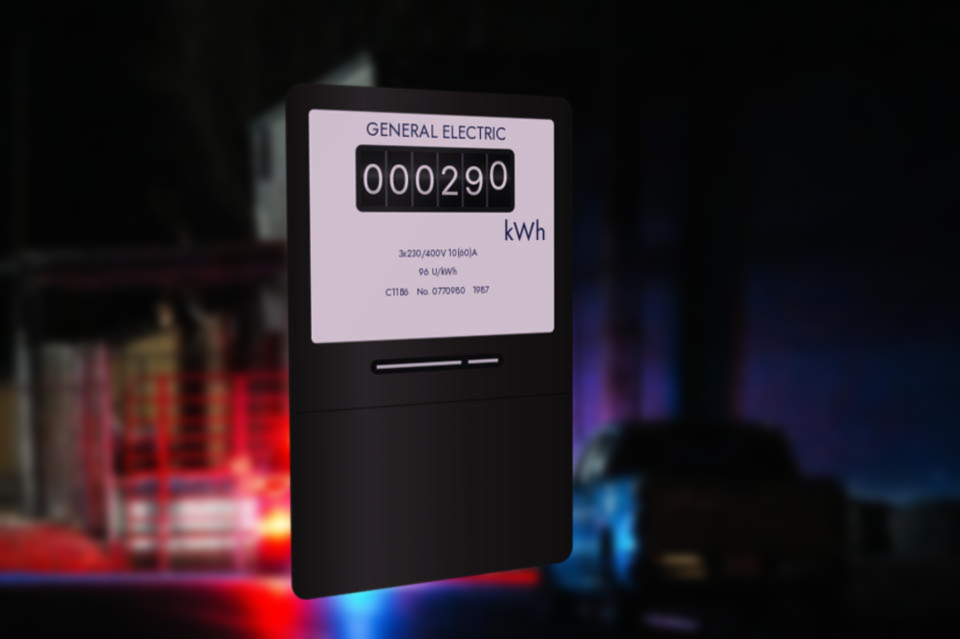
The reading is 290kWh
